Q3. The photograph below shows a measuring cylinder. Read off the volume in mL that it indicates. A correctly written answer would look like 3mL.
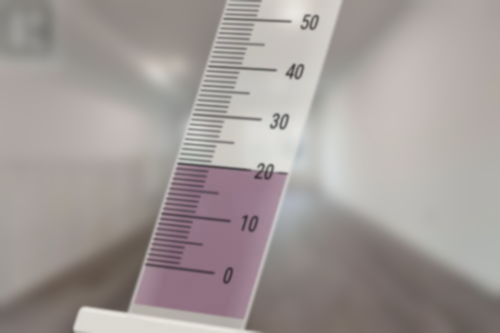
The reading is 20mL
